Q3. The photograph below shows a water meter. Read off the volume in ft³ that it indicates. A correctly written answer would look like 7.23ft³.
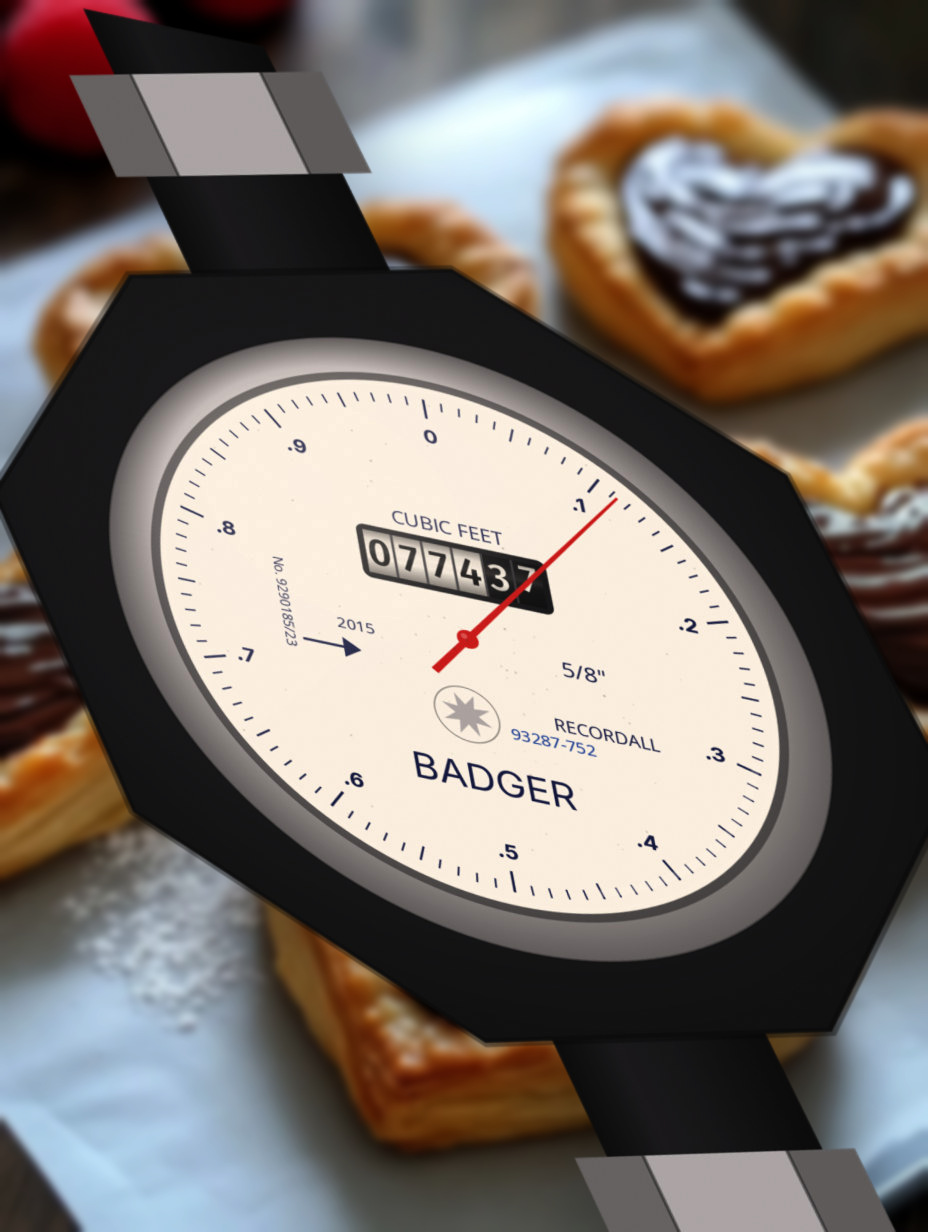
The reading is 77437.11ft³
